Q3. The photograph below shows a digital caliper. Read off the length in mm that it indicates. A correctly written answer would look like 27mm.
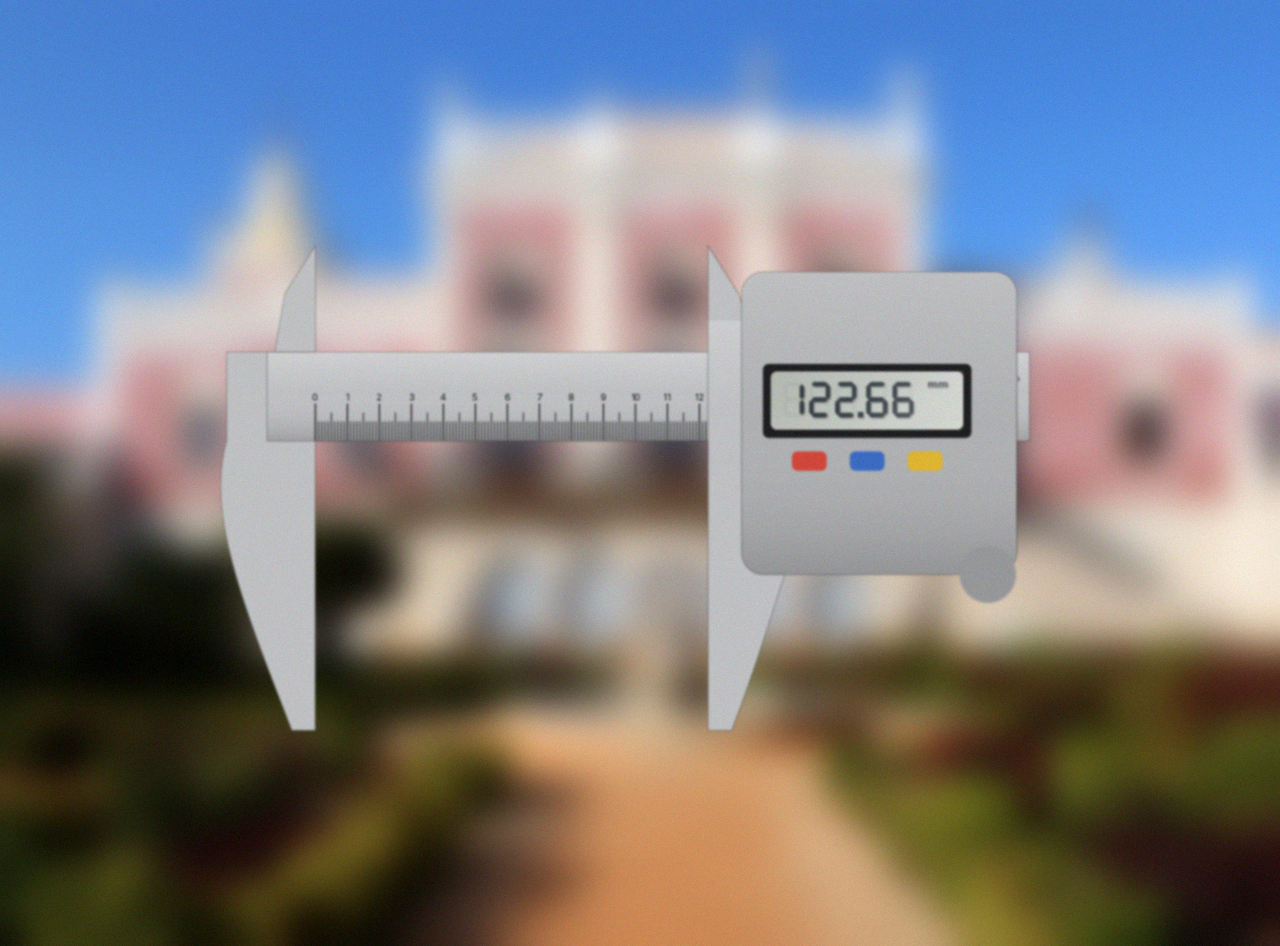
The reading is 122.66mm
